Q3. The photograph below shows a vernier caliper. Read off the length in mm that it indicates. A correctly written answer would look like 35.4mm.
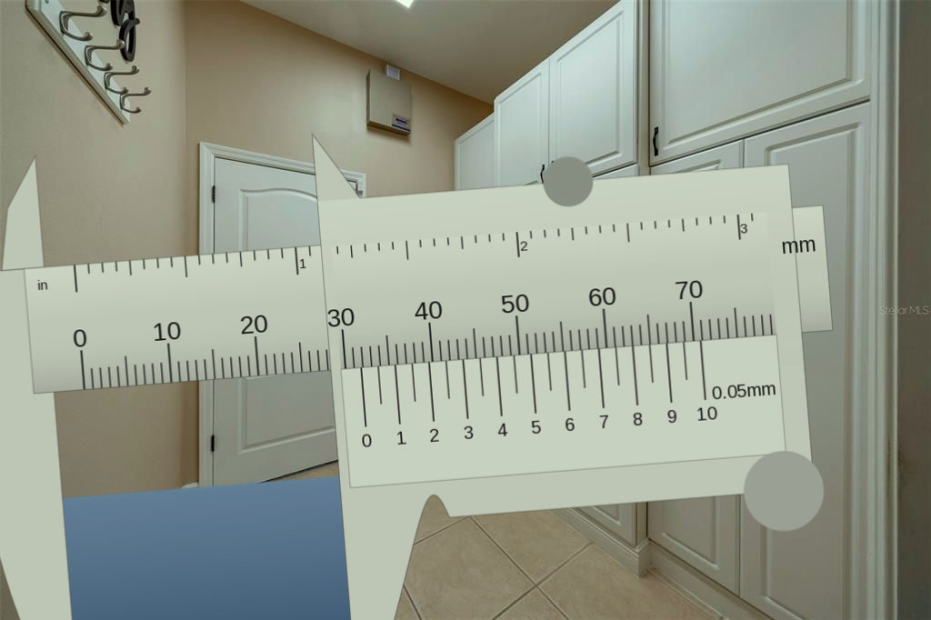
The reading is 31.8mm
